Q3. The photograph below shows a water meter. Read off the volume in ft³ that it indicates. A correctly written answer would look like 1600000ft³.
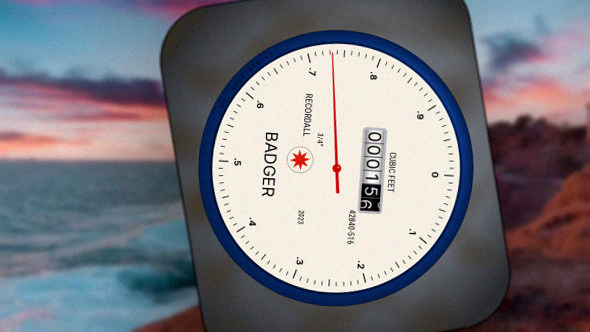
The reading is 155.73ft³
